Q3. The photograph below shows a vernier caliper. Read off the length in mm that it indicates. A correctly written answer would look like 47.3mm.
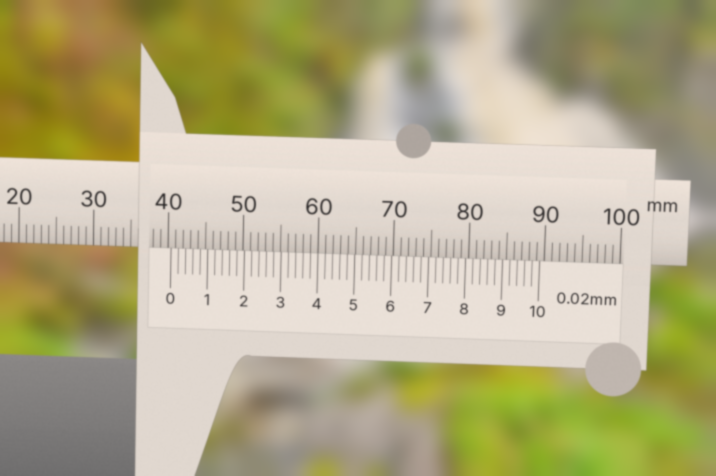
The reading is 40.4mm
